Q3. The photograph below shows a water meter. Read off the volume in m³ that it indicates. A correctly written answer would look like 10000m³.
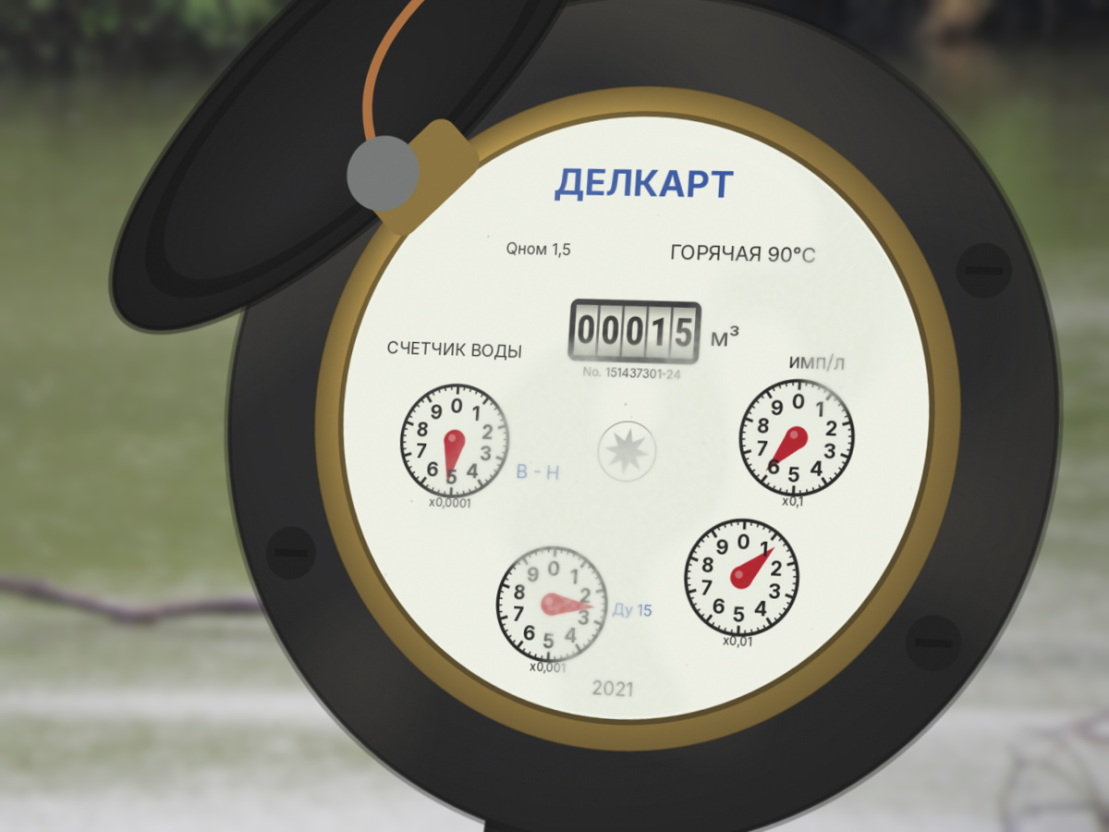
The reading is 15.6125m³
